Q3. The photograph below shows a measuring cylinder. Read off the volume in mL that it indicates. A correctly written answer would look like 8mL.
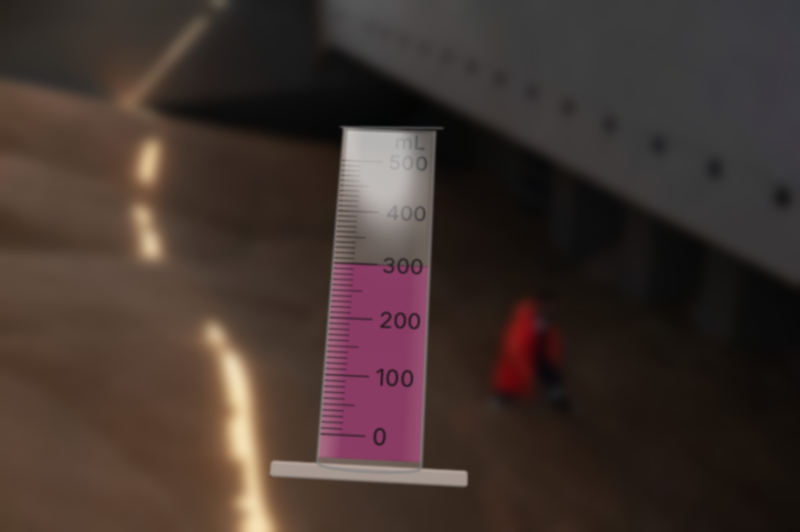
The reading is 300mL
